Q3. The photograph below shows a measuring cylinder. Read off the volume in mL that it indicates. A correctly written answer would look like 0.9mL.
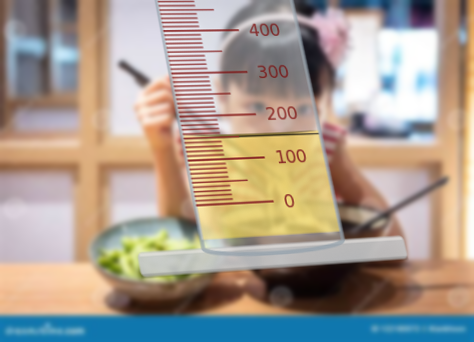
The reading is 150mL
